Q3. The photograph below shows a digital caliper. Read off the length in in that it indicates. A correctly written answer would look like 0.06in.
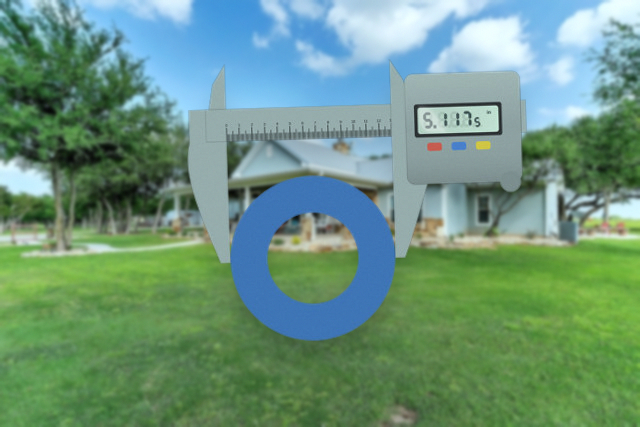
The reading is 5.1175in
